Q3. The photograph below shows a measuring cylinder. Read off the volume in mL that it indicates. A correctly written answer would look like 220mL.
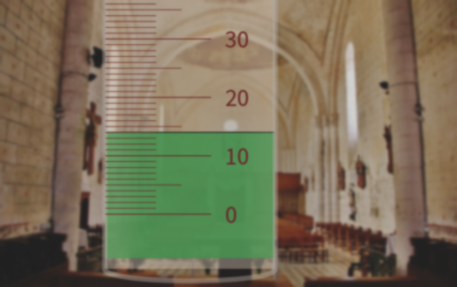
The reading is 14mL
